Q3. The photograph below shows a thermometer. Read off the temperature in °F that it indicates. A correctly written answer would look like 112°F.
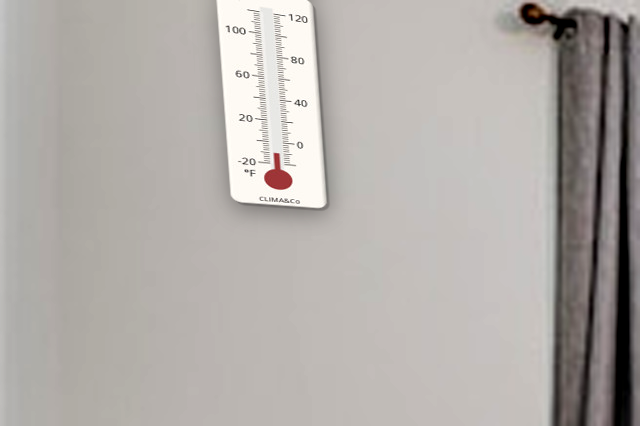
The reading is -10°F
